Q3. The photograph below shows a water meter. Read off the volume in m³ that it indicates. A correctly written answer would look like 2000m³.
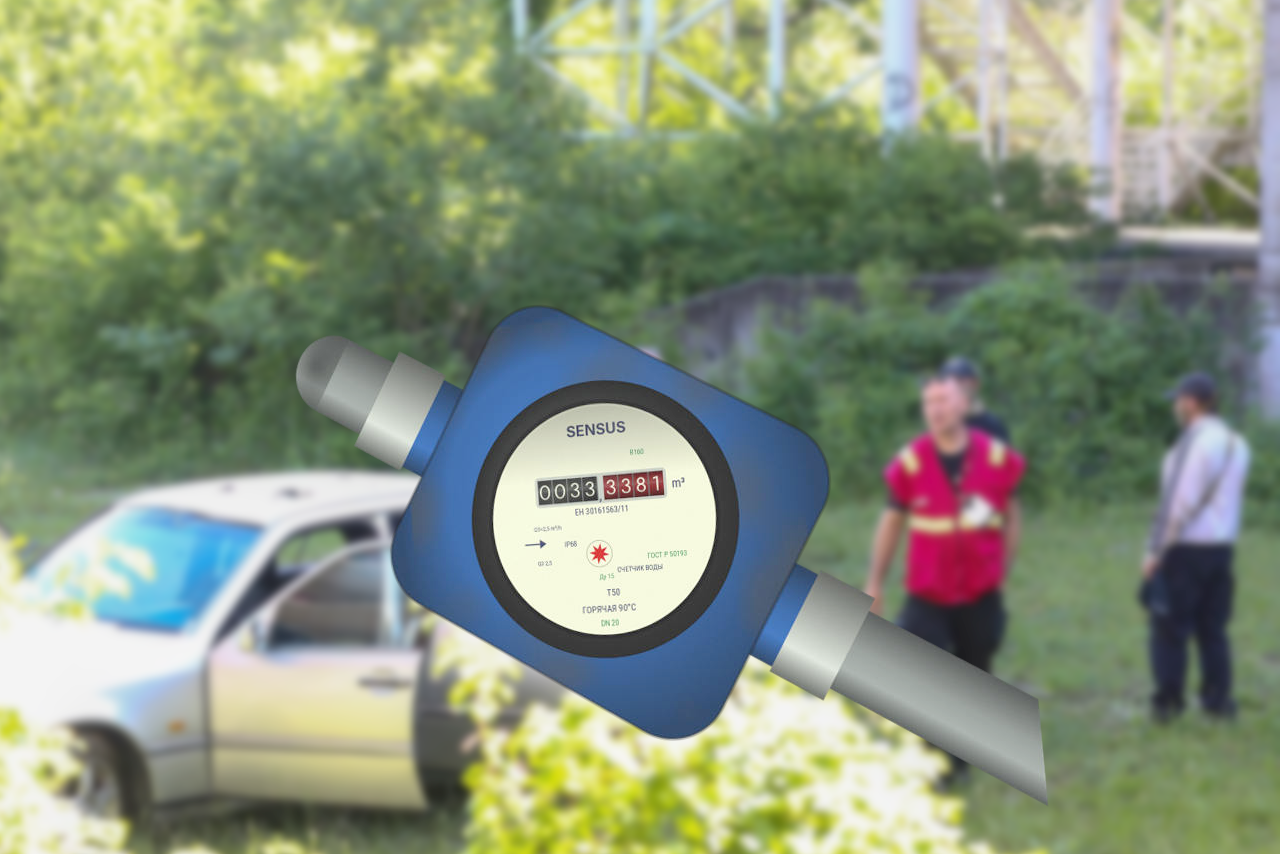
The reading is 33.3381m³
